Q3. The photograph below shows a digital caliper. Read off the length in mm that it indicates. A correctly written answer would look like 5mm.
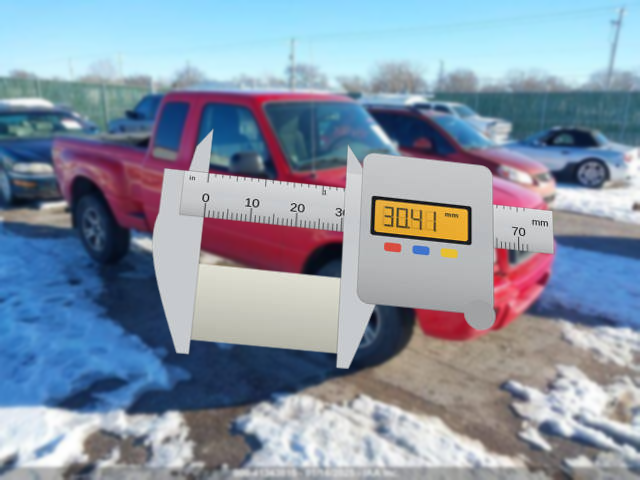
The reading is 30.41mm
